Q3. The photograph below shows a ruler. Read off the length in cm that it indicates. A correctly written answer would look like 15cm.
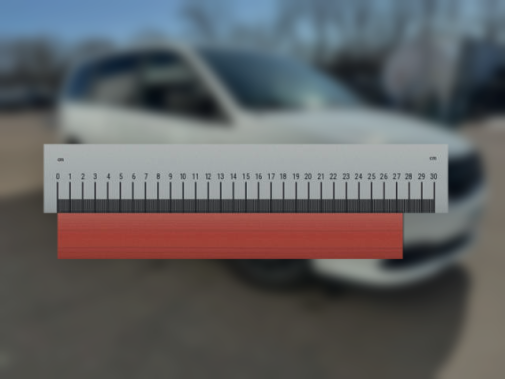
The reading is 27.5cm
